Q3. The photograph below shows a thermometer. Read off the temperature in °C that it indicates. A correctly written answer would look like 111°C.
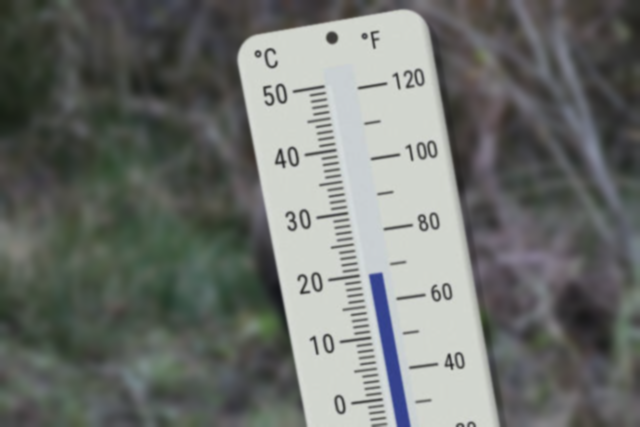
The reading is 20°C
